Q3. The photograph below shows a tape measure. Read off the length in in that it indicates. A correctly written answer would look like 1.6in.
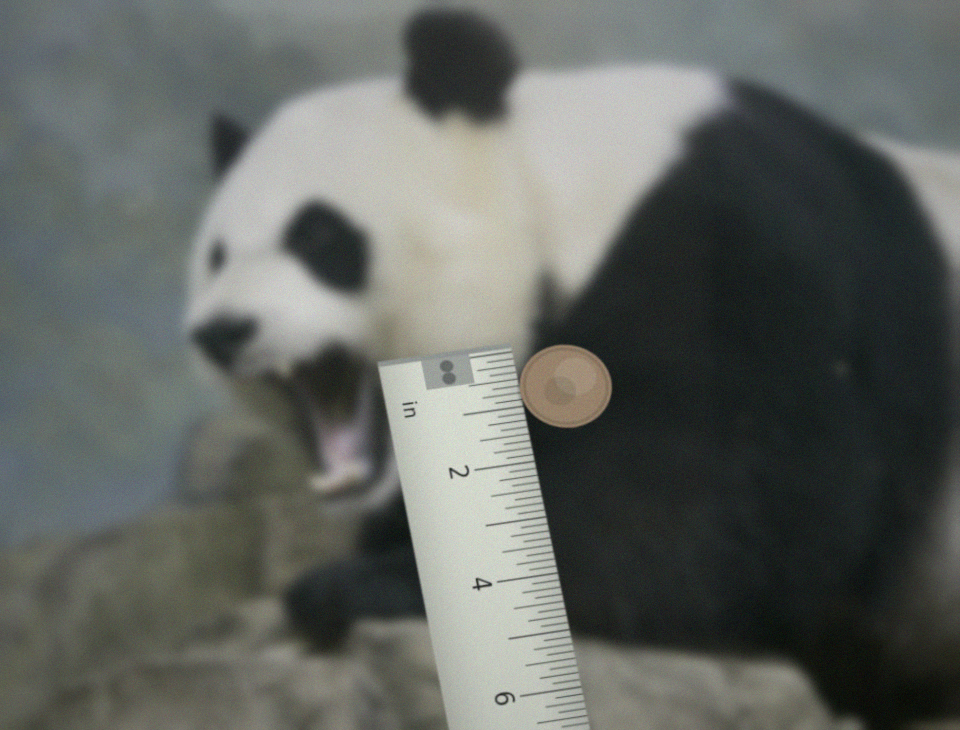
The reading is 1.5in
